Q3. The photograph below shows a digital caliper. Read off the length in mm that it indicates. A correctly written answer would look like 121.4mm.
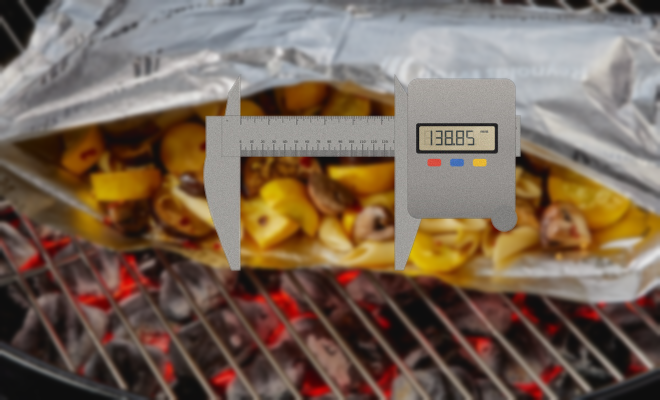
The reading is 138.85mm
